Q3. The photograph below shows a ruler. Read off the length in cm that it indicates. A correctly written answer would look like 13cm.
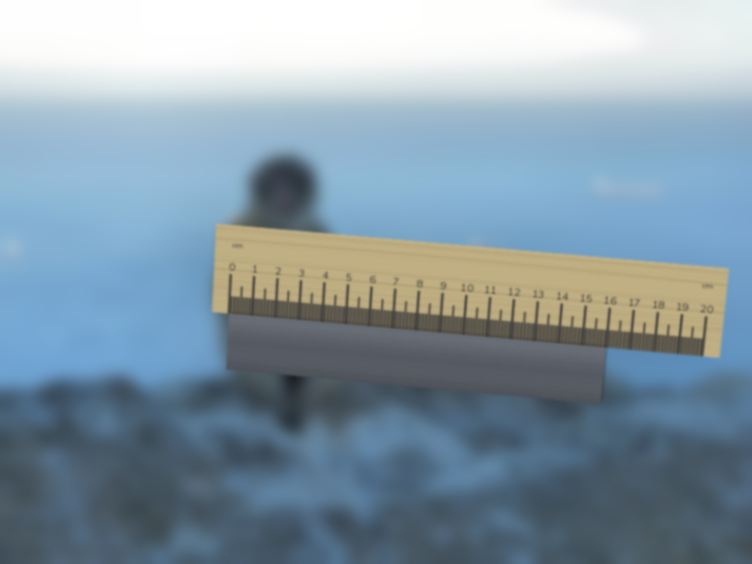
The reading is 16cm
